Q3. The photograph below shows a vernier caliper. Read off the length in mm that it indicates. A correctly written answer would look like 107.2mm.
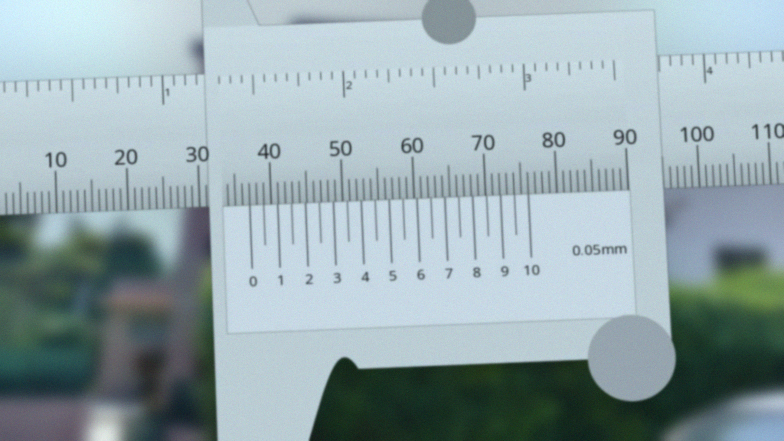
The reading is 37.0mm
